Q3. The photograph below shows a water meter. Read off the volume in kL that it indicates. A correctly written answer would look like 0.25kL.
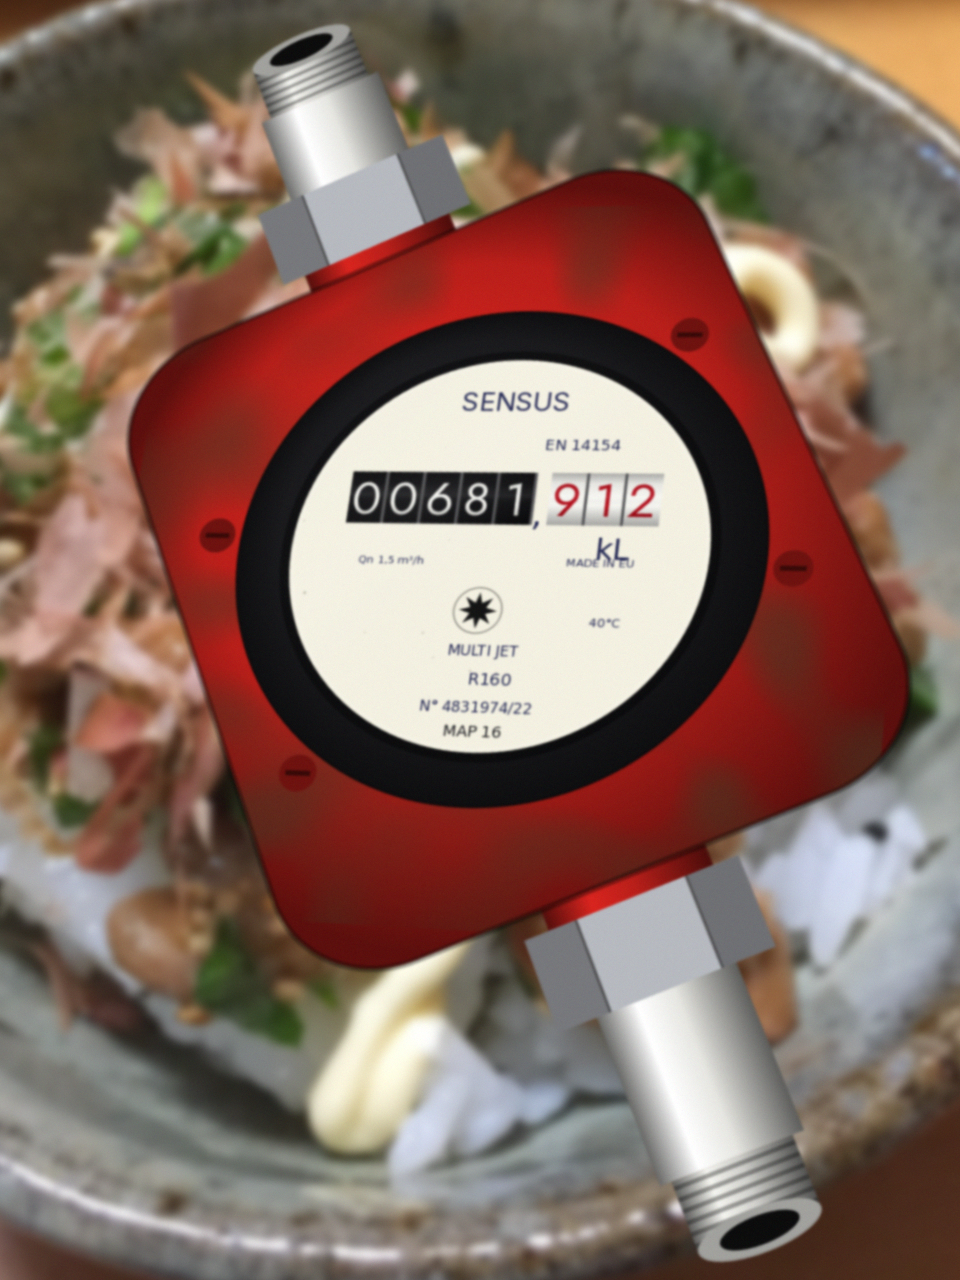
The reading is 681.912kL
